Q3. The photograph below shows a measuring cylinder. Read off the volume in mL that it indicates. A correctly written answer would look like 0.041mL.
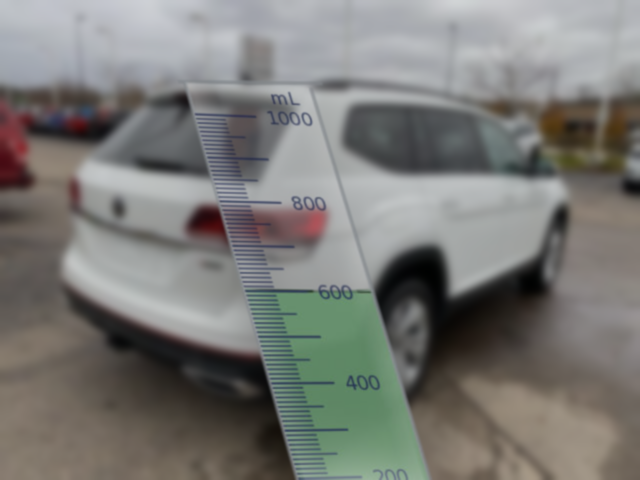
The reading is 600mL
